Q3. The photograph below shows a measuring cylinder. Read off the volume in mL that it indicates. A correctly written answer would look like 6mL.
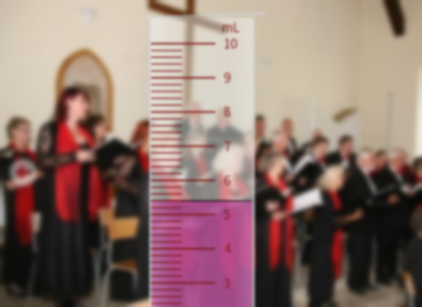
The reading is 5.4mL
